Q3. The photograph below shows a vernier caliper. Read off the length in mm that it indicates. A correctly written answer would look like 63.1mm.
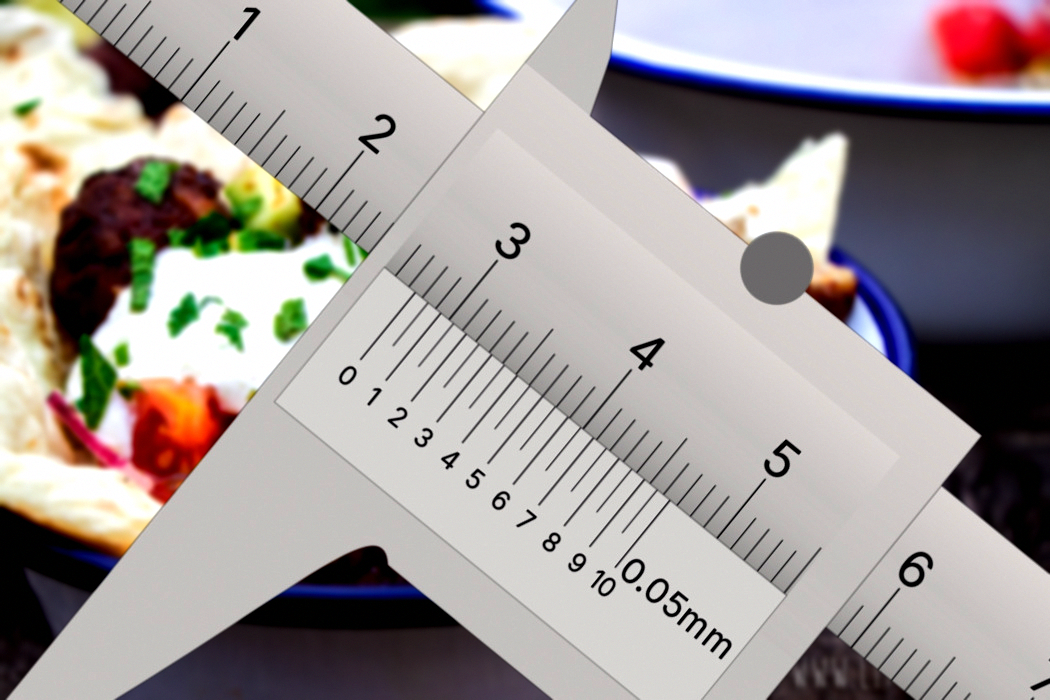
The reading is 27.5mm
